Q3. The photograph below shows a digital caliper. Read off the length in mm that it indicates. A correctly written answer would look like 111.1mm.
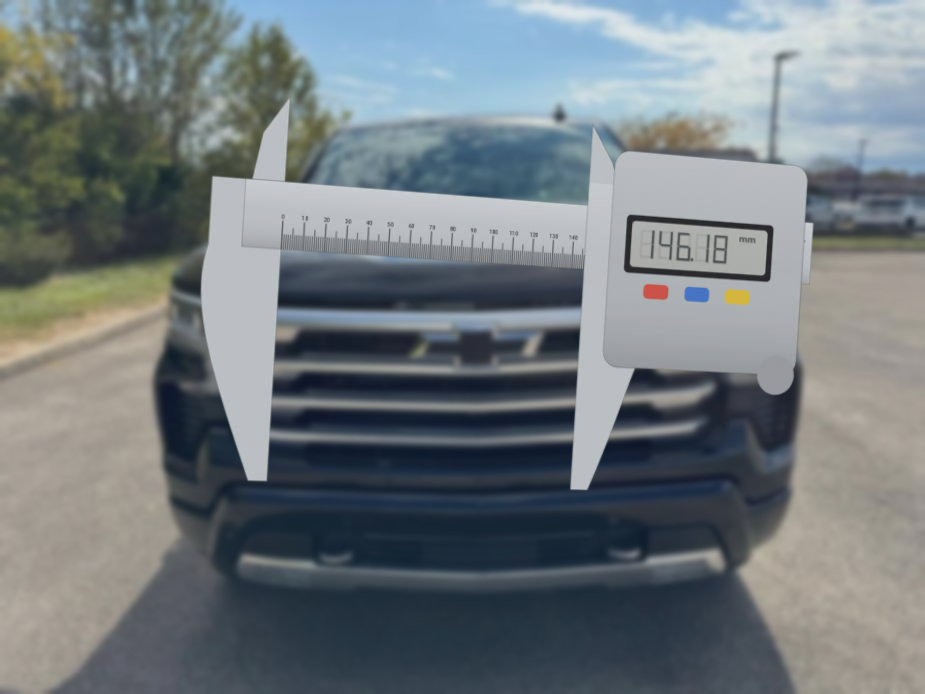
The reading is 146.18mm
